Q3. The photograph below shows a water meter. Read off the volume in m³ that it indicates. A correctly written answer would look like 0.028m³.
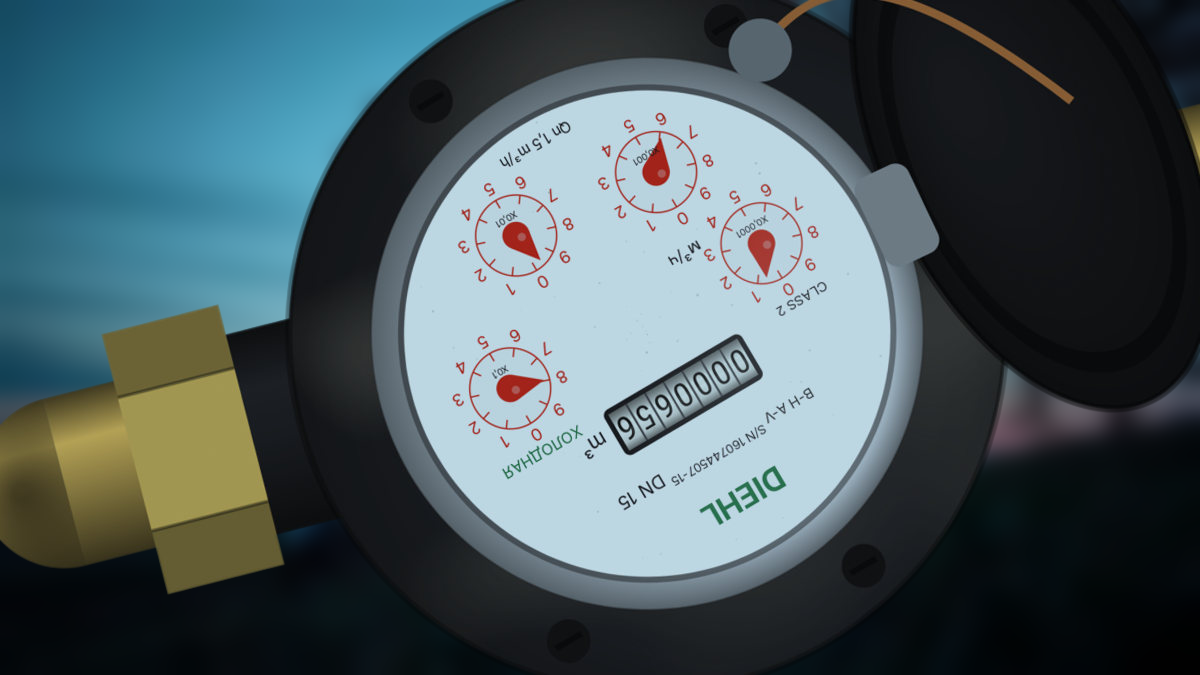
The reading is 656.7960m³
